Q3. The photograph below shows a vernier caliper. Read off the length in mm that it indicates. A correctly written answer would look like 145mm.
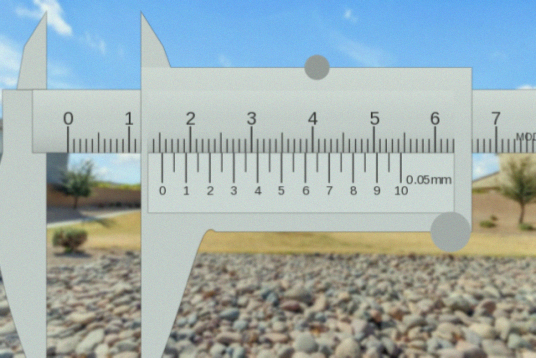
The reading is 15.4mm
